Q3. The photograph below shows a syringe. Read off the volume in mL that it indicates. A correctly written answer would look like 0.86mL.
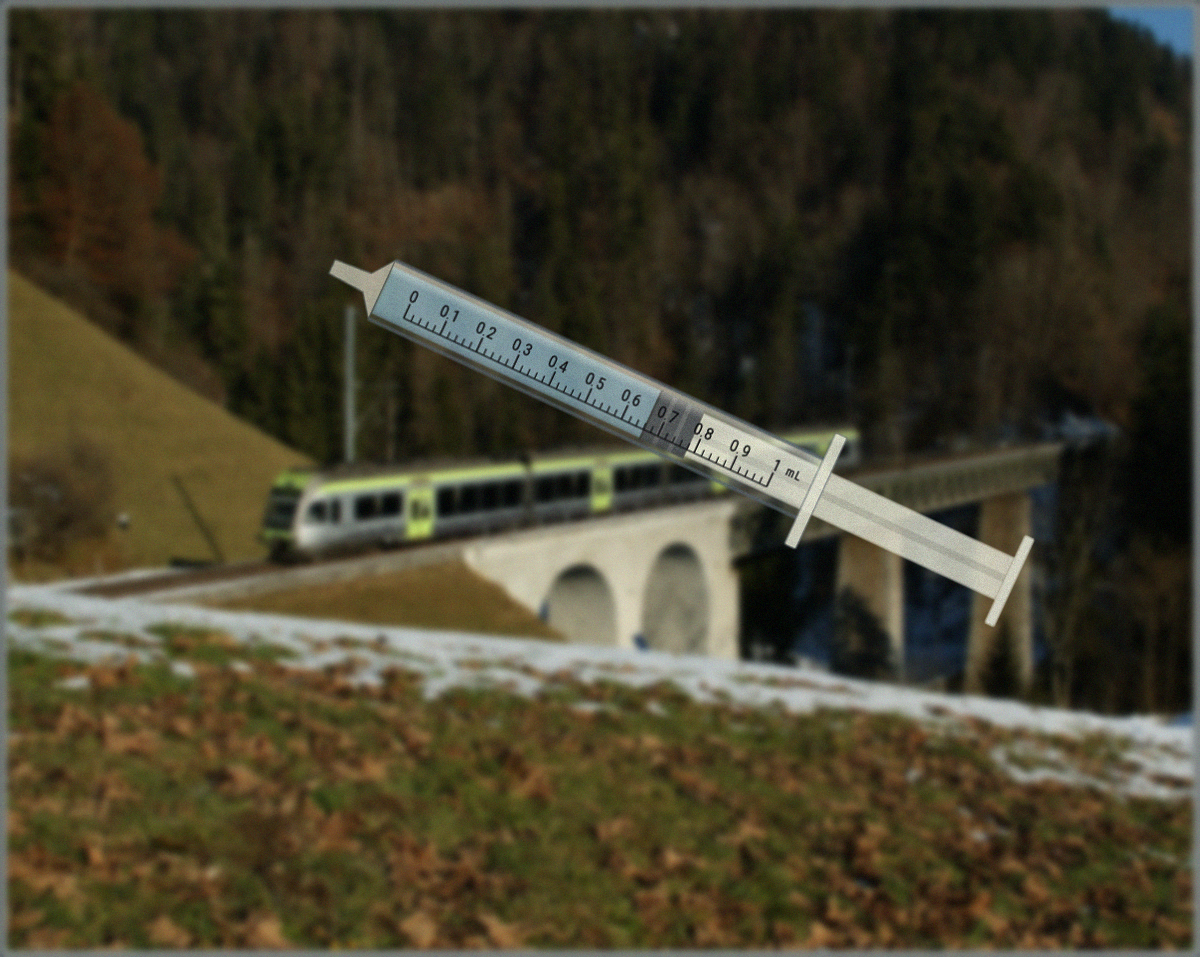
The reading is 0.66mL
